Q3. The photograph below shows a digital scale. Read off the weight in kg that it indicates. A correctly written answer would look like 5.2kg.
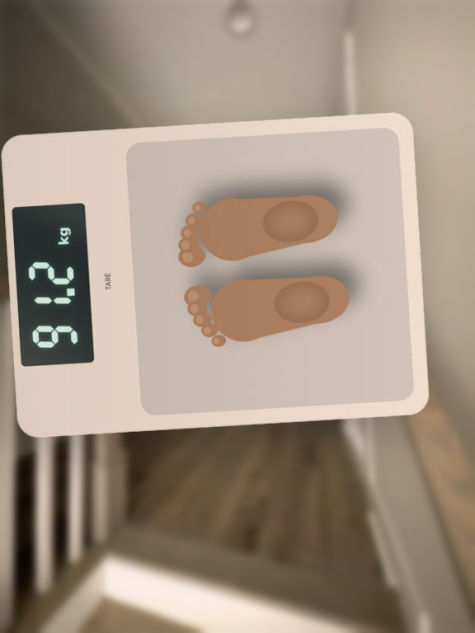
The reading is 91.2kg
